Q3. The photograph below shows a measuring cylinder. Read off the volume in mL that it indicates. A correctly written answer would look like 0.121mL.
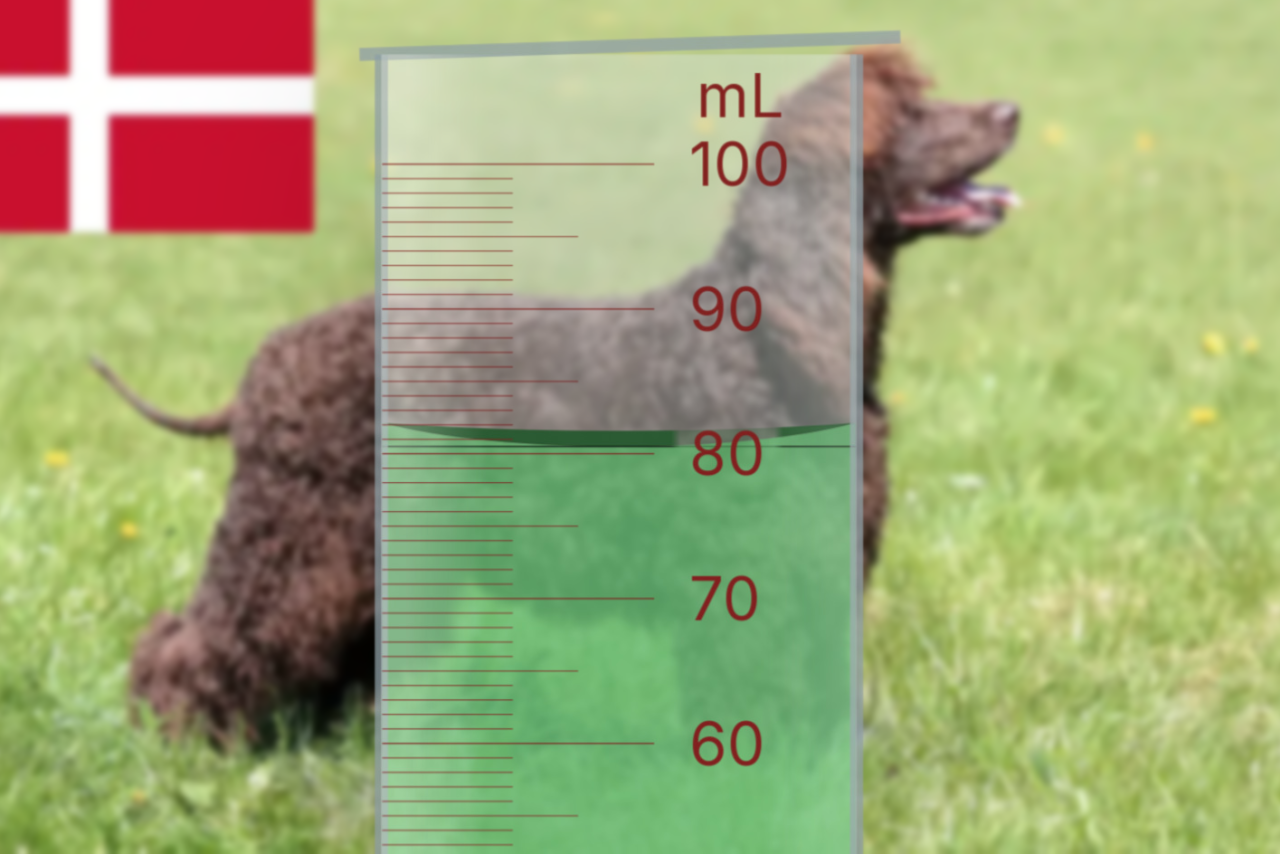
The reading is 80.5mL
